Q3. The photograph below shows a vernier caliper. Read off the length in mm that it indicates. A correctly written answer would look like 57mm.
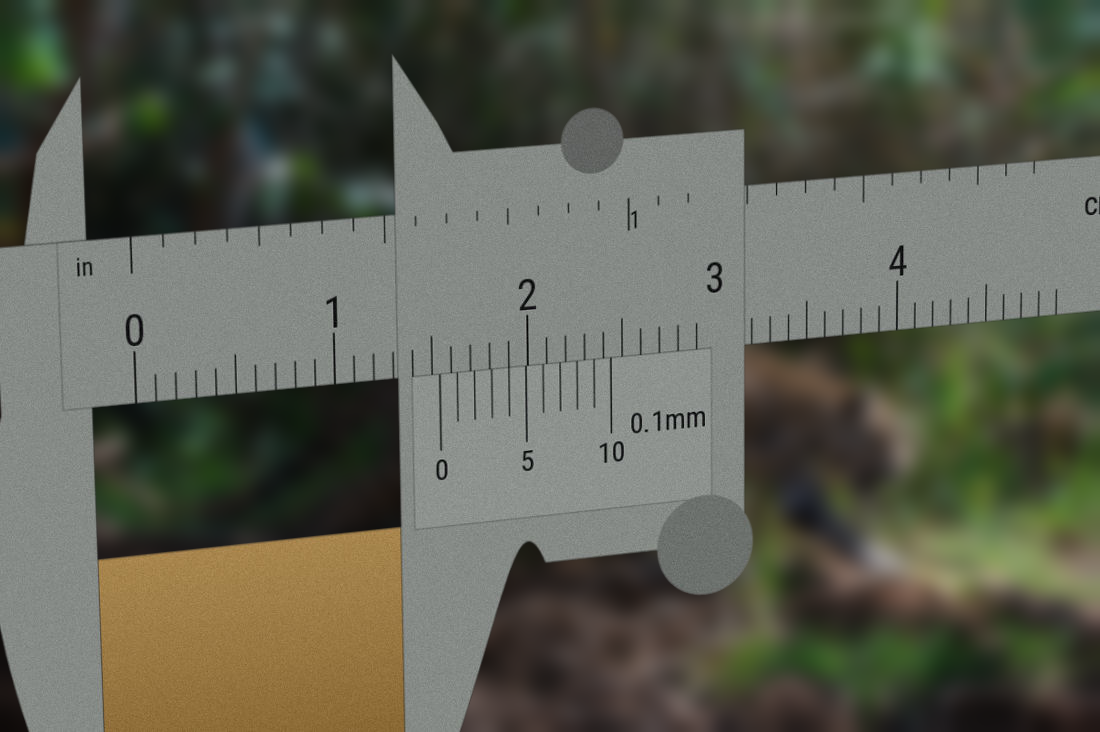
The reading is 15.4mm
